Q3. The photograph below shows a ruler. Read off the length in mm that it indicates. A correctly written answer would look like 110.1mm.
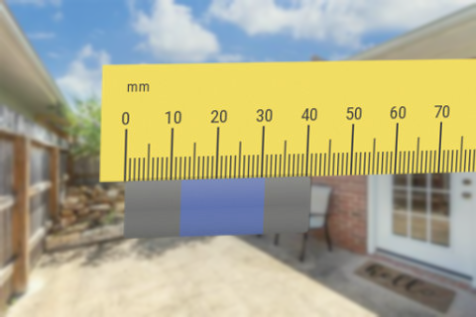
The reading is 41mm
